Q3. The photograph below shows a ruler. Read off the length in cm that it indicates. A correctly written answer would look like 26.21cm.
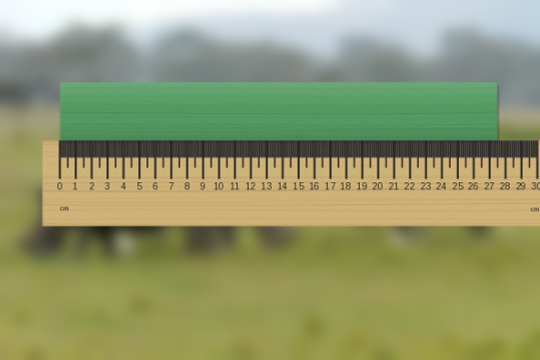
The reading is 27.5cm
